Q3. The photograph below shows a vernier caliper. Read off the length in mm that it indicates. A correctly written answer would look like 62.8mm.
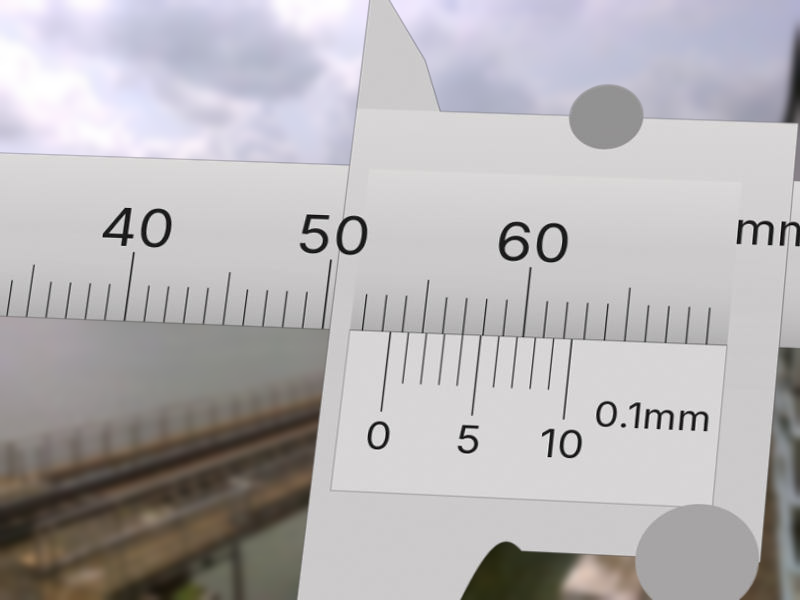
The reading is 53.4mm
